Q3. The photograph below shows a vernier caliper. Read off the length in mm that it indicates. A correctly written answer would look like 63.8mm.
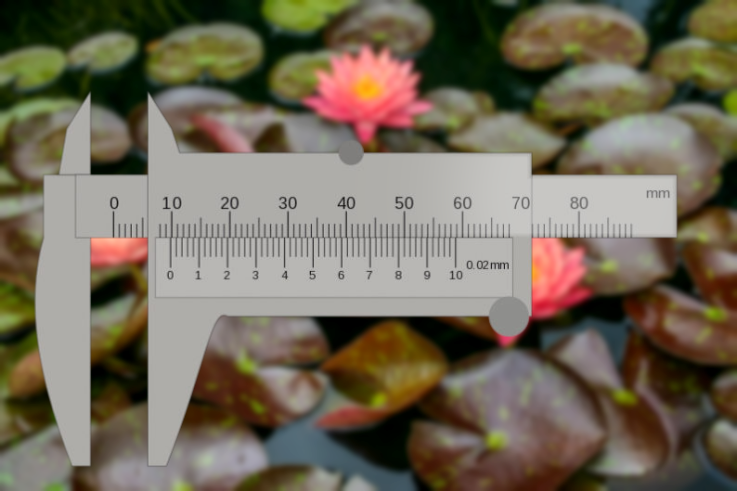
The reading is 9.8mm
